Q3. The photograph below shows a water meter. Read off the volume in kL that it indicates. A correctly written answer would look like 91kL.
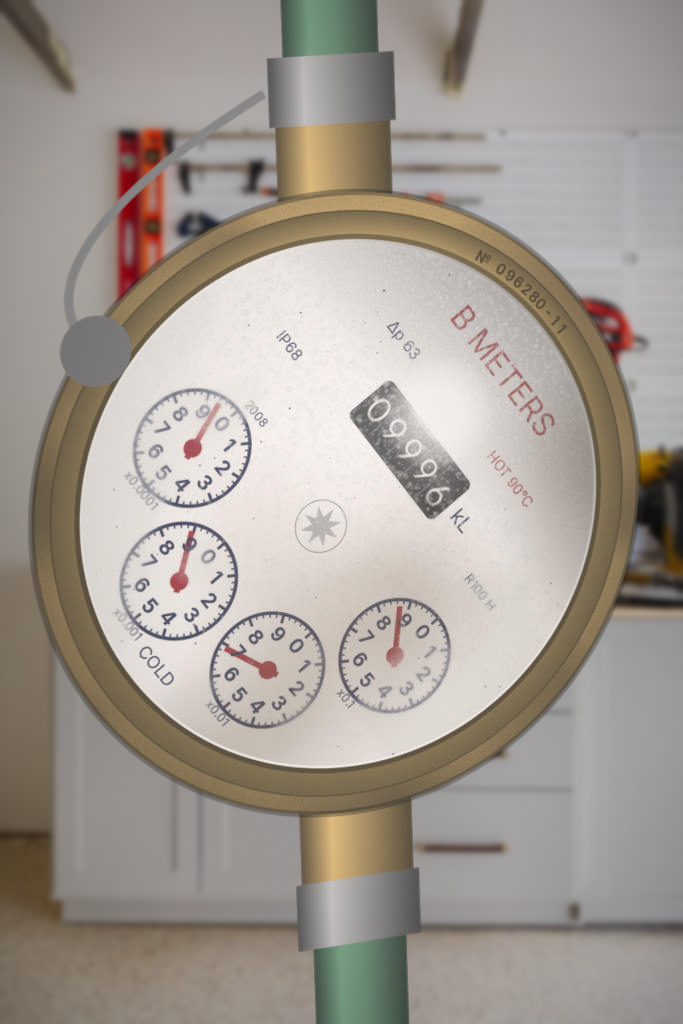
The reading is 9995.8689kL
